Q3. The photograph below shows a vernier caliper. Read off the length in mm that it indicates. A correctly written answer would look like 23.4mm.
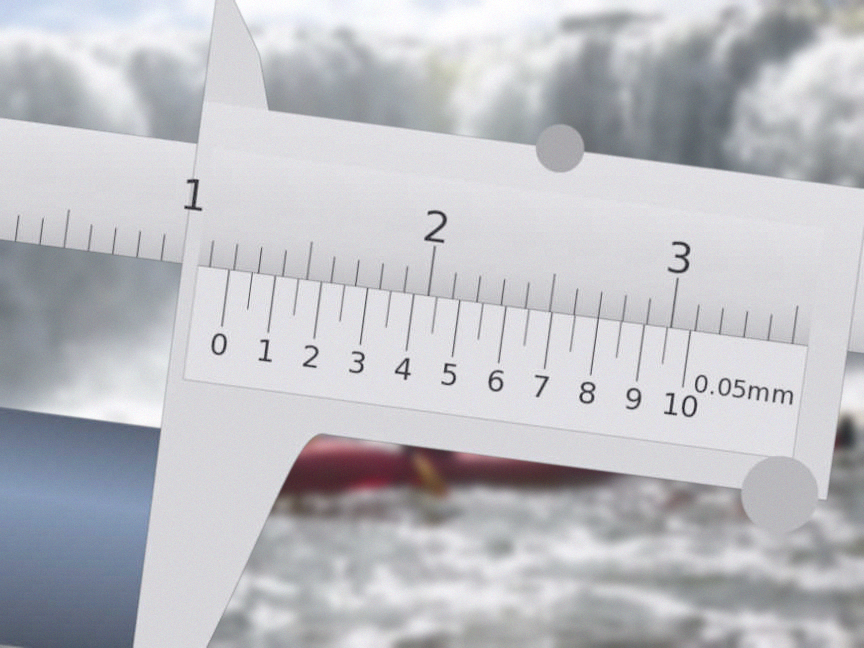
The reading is 11.8mm
